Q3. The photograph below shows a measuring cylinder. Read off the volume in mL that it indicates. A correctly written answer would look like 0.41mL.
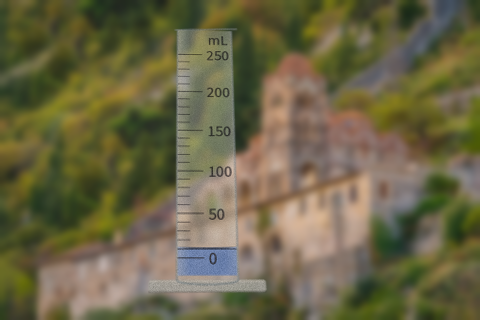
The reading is 10mL
